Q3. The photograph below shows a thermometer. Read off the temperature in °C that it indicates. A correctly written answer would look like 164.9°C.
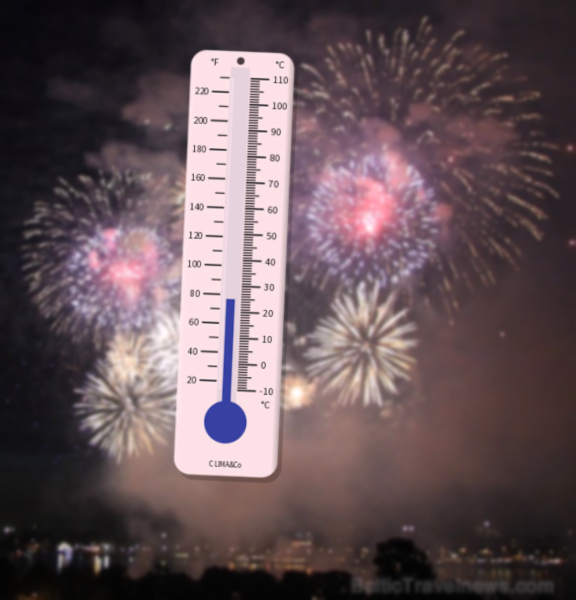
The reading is 25°C
